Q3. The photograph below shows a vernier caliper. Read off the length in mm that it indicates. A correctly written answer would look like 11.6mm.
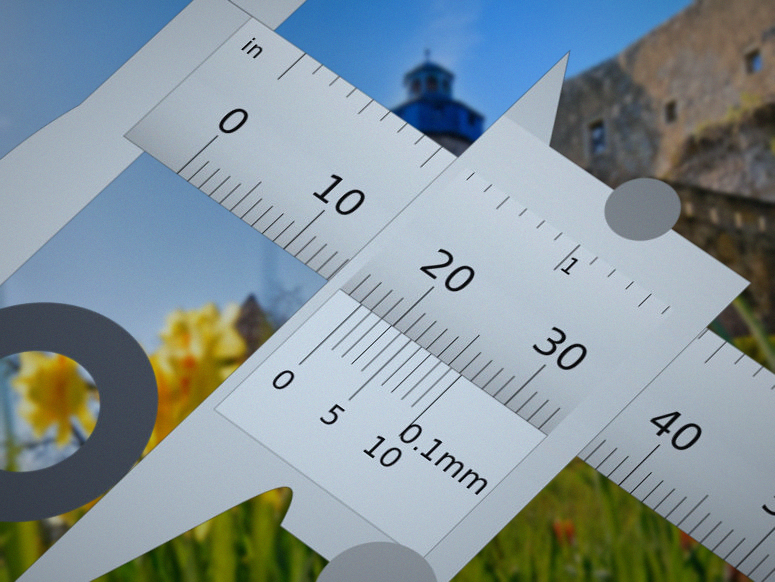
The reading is 17.2mm
